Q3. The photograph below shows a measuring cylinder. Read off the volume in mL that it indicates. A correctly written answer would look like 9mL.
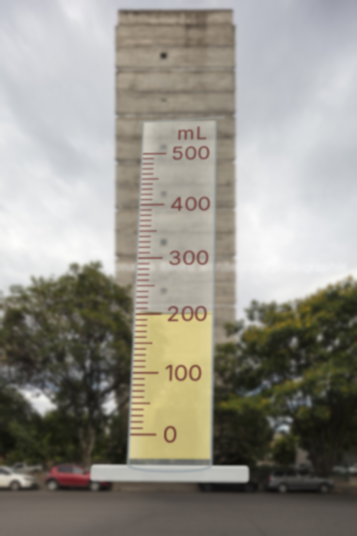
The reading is 200mL
